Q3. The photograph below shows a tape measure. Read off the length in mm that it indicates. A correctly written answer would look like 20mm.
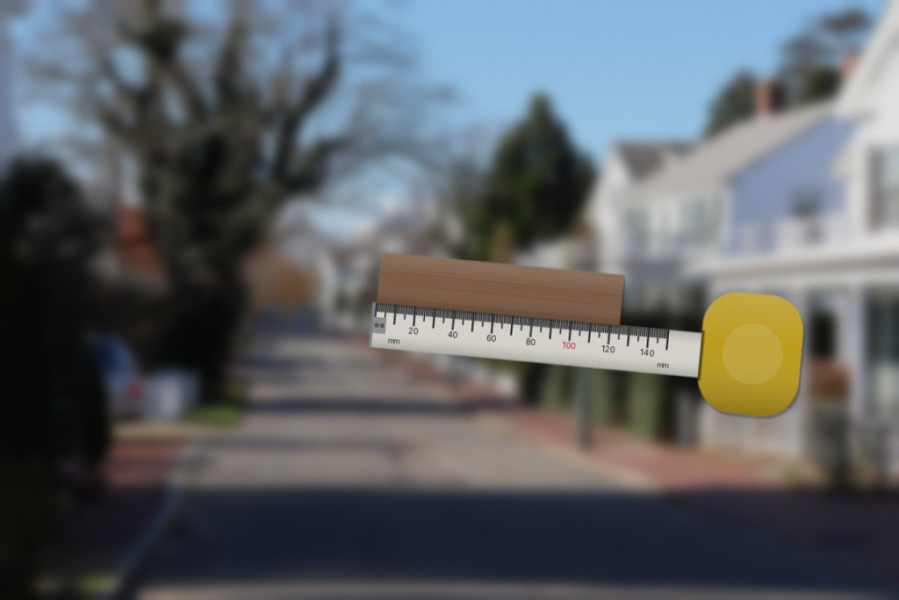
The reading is 125mm
